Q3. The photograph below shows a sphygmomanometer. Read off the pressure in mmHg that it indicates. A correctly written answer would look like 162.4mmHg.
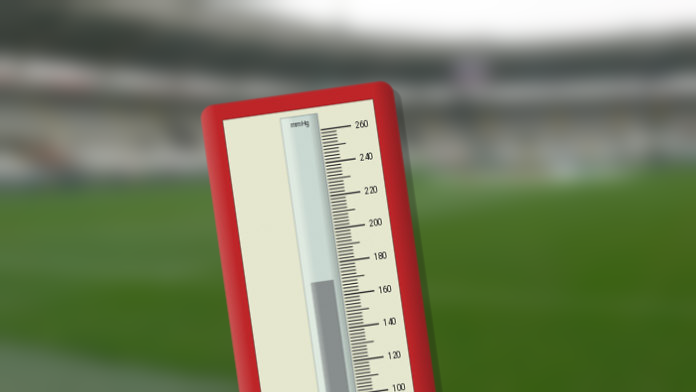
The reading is 170mmHg
